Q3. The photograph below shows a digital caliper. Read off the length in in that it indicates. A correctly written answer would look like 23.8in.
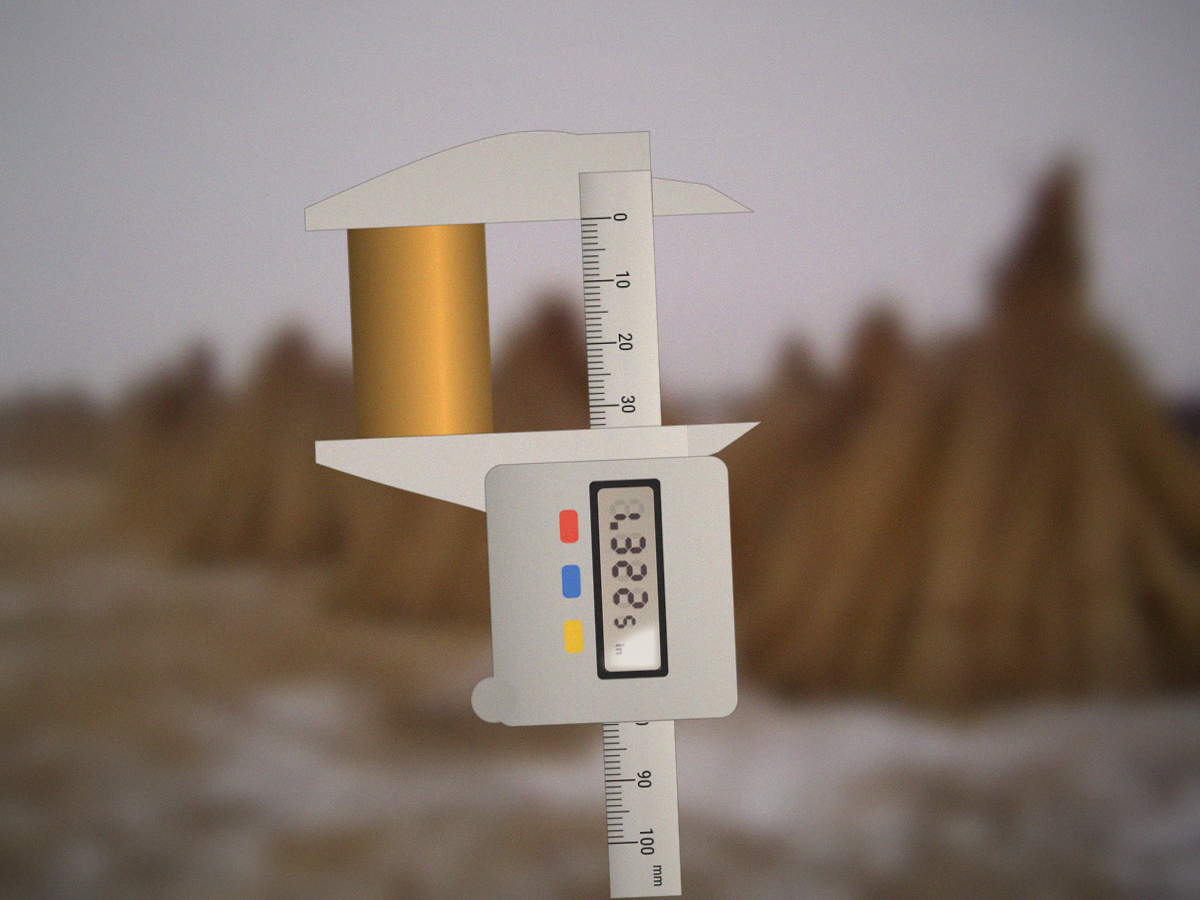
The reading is 1.3225in
